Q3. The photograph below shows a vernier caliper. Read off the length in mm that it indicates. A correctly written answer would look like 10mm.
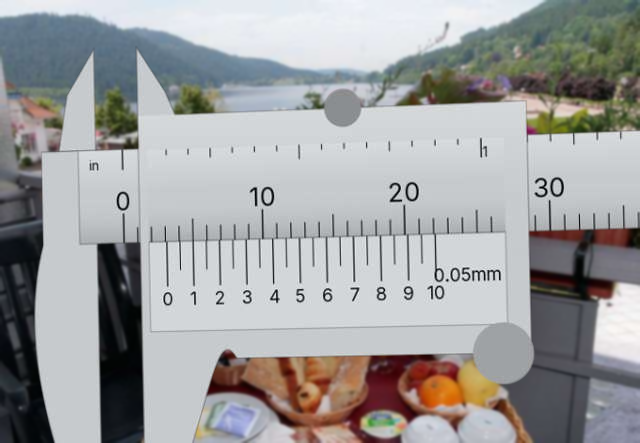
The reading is 3.1mm
